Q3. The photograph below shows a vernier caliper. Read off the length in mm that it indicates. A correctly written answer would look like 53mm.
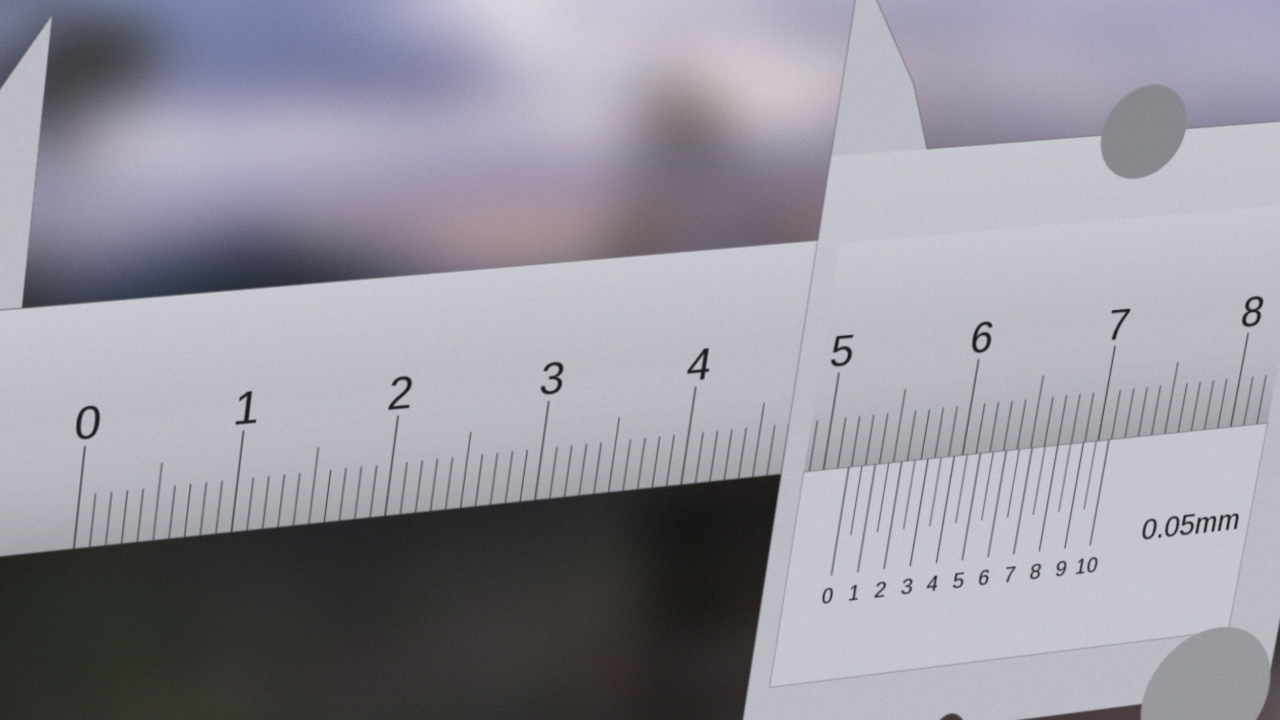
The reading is 51.8mm
